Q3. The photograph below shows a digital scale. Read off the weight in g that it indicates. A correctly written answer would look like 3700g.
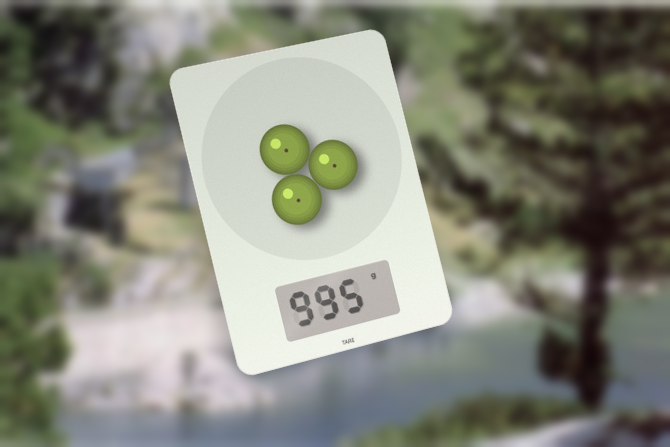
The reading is 995g
